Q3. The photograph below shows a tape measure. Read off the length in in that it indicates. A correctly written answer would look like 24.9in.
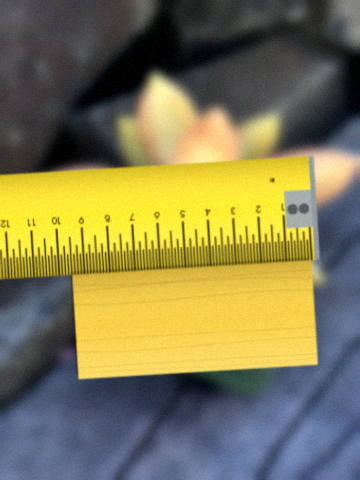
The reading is 9.5in
